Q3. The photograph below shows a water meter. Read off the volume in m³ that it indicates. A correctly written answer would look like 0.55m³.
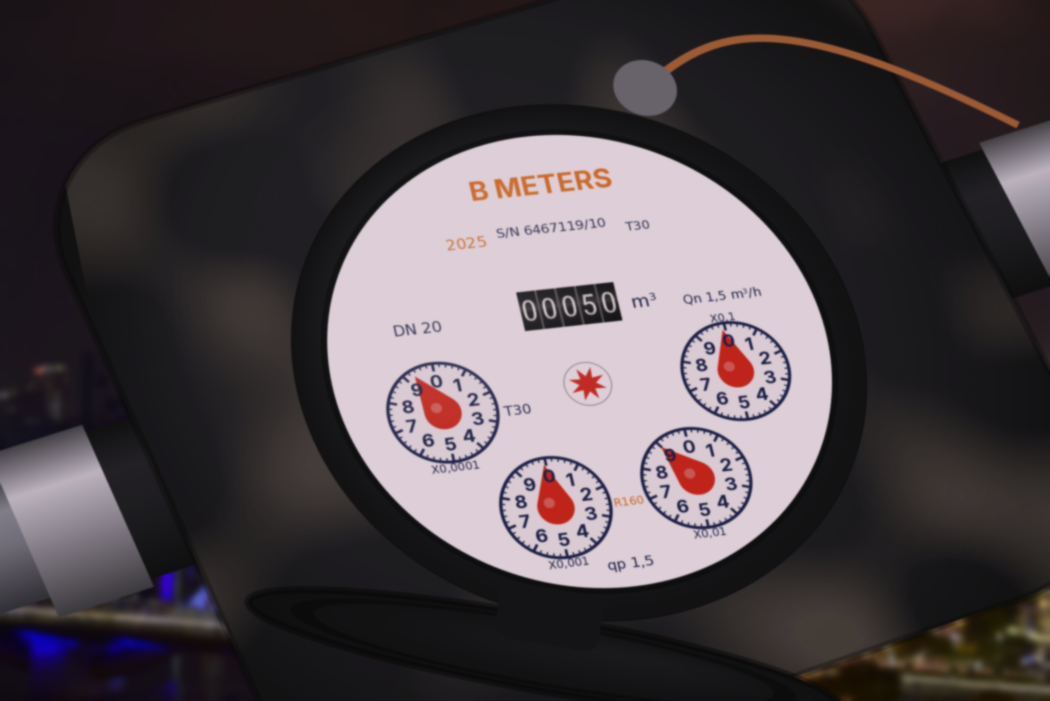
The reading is 49.9899m³
